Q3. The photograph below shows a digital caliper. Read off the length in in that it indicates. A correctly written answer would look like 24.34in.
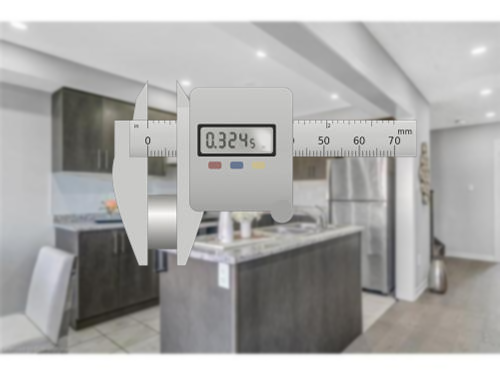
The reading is 0.3245in
